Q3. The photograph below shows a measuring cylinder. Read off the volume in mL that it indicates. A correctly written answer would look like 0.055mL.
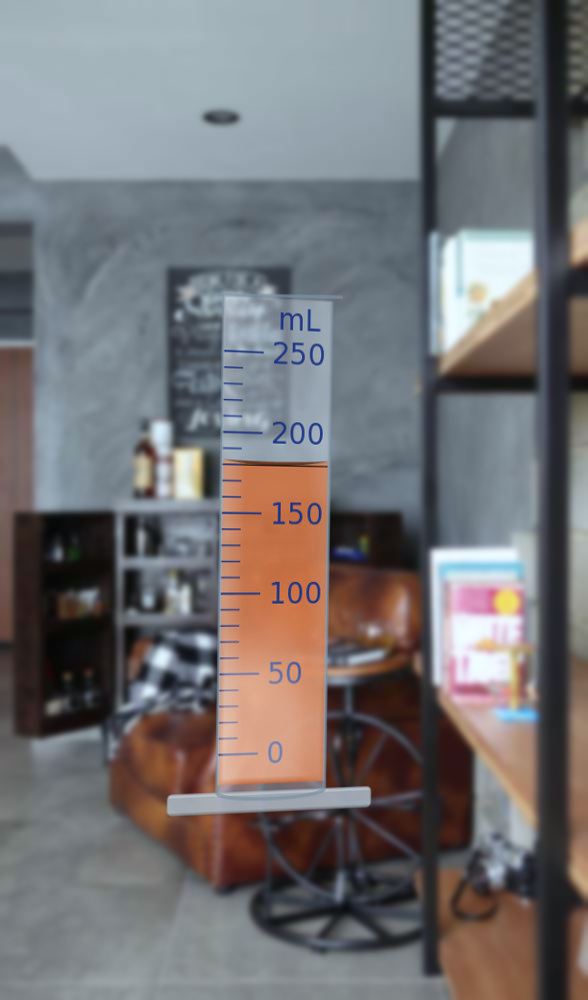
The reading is 180mL
